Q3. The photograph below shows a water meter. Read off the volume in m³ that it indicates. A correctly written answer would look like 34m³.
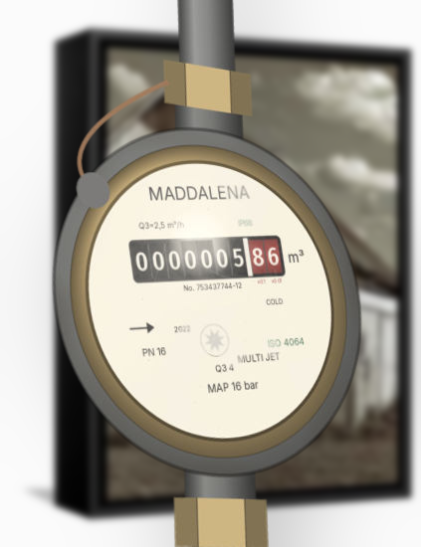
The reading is 5.86m³
